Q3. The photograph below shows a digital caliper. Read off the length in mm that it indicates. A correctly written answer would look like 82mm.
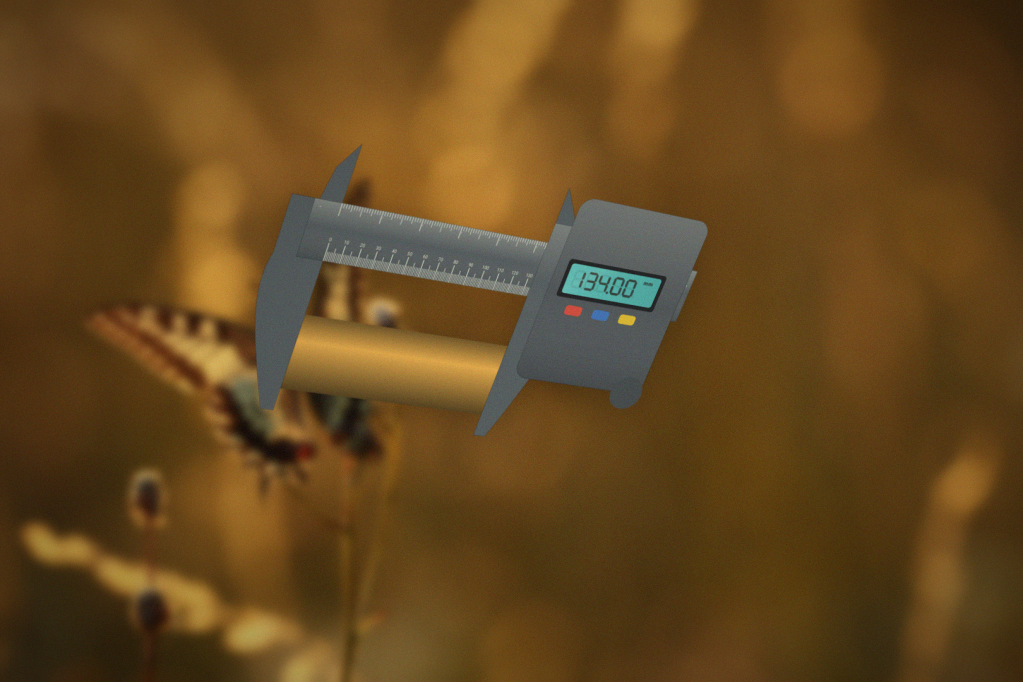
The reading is 134.00mm
